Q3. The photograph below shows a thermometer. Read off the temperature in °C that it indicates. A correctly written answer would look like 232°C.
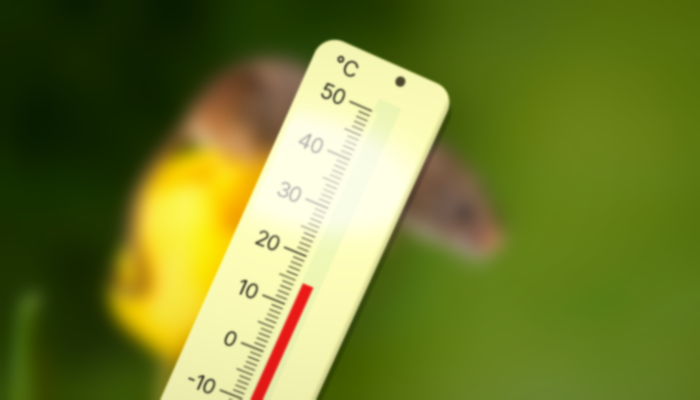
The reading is 15°C
